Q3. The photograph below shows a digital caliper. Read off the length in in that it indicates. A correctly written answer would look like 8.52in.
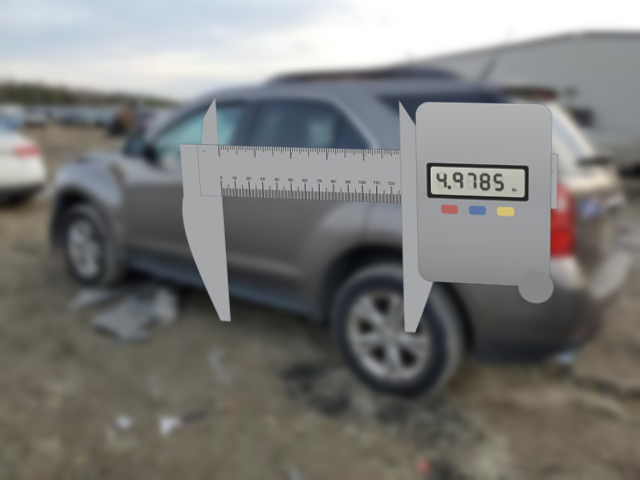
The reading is 4.9785in
